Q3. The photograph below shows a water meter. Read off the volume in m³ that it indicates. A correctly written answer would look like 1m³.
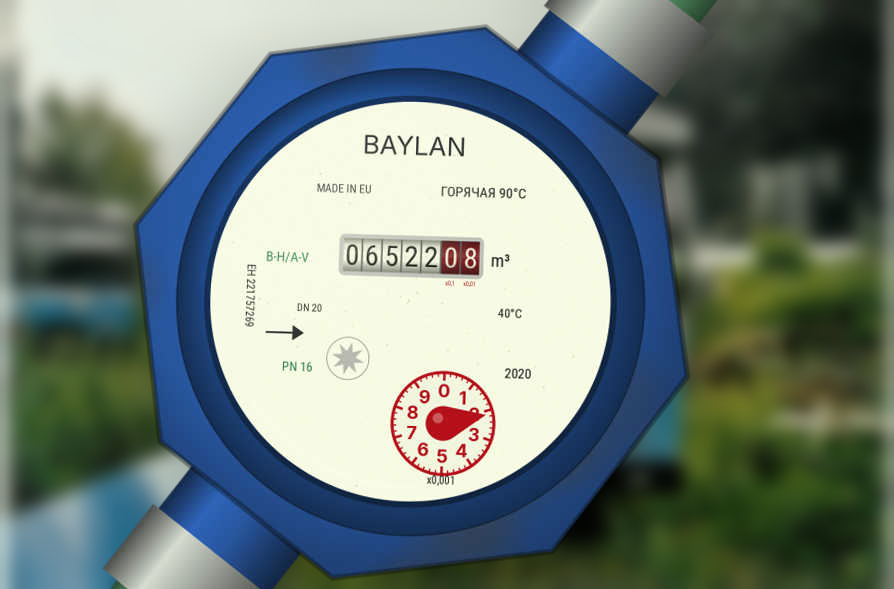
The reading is 6522.082m³
